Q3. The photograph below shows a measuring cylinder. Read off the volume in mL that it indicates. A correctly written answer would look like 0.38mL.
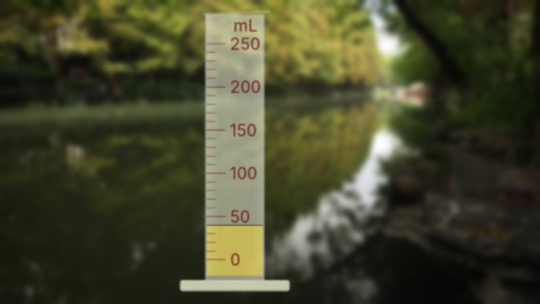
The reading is 40mL
